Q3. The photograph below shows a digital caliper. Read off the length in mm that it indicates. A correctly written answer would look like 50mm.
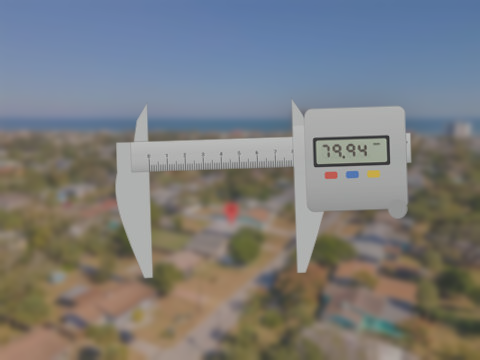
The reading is 79.94mm
